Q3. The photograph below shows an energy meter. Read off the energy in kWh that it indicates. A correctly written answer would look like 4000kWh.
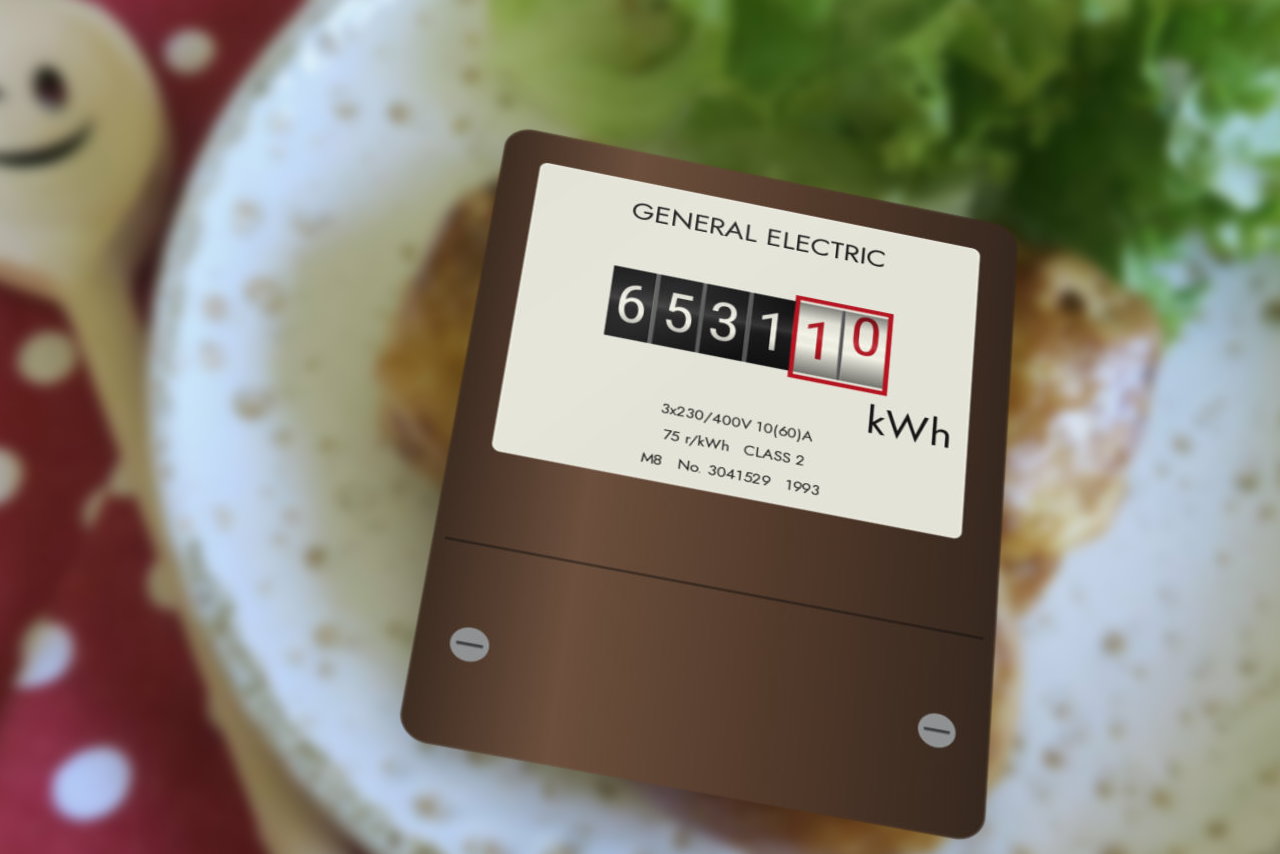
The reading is 6531.10kWh
